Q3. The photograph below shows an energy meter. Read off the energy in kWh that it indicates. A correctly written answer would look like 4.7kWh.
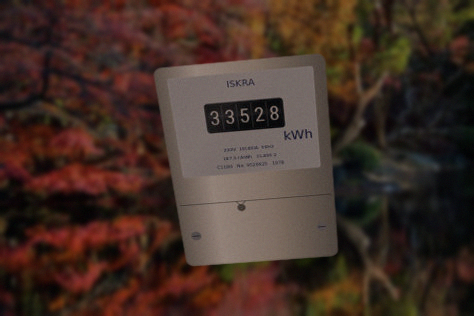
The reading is 33528kWh
